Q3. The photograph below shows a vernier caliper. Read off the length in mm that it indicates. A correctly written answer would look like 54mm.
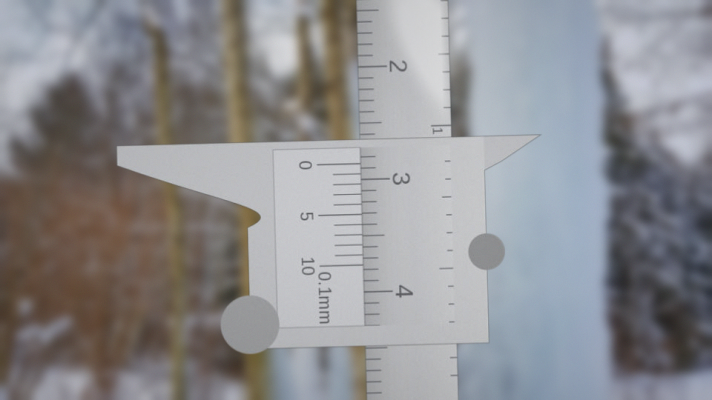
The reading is 28.6mm
